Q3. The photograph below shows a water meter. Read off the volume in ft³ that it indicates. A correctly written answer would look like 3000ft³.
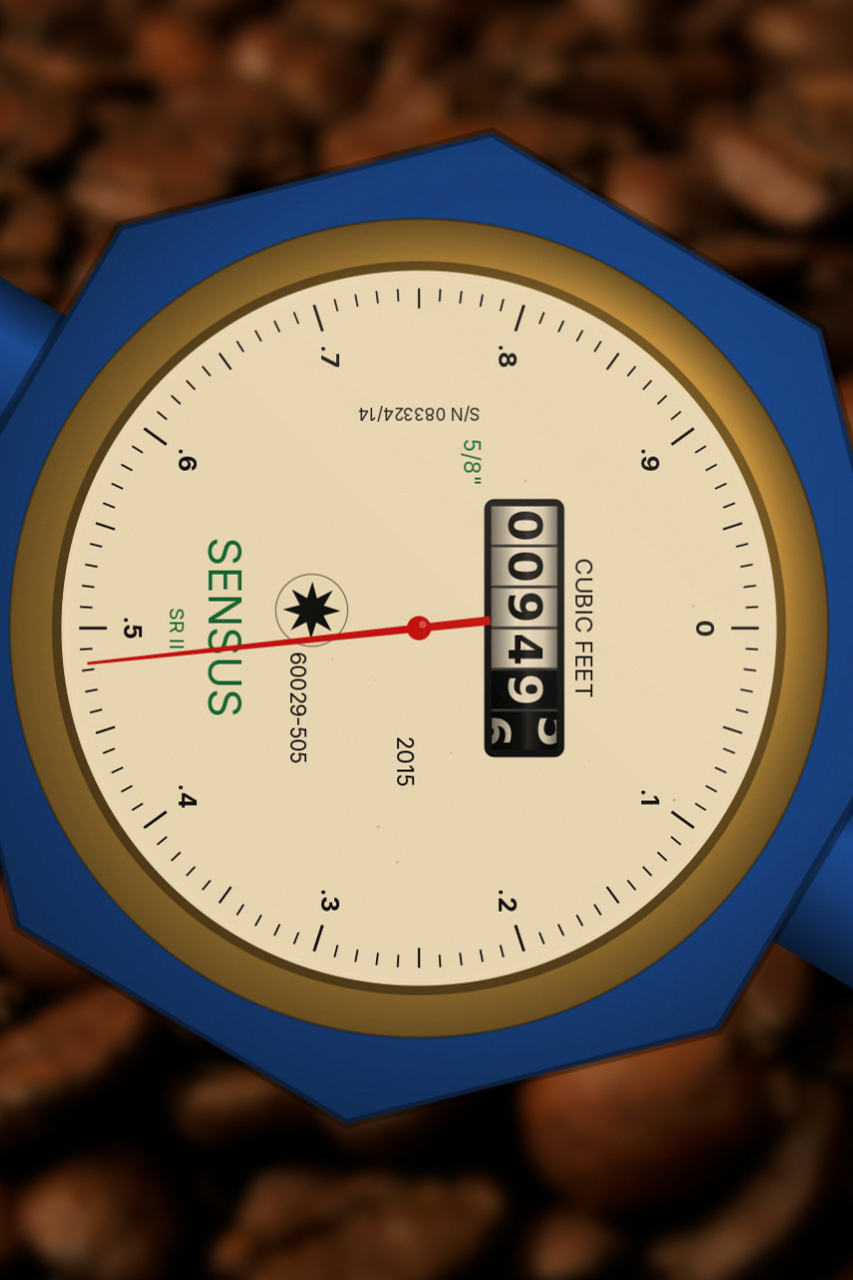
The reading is 9495.48ft³
